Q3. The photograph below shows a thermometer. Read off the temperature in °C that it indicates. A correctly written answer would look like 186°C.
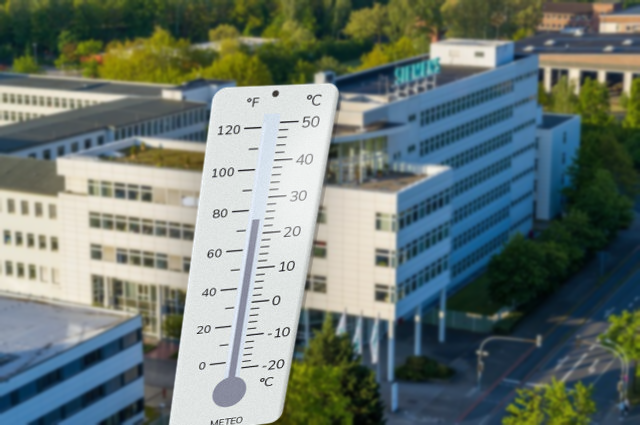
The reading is 24°C
